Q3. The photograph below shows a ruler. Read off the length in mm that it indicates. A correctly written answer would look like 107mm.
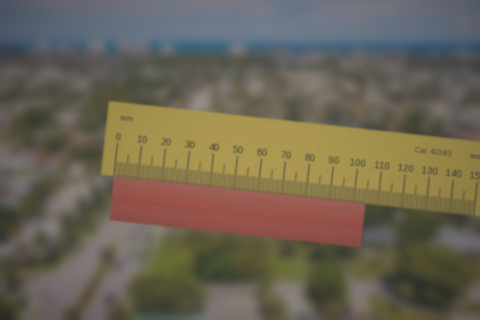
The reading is 105mm
